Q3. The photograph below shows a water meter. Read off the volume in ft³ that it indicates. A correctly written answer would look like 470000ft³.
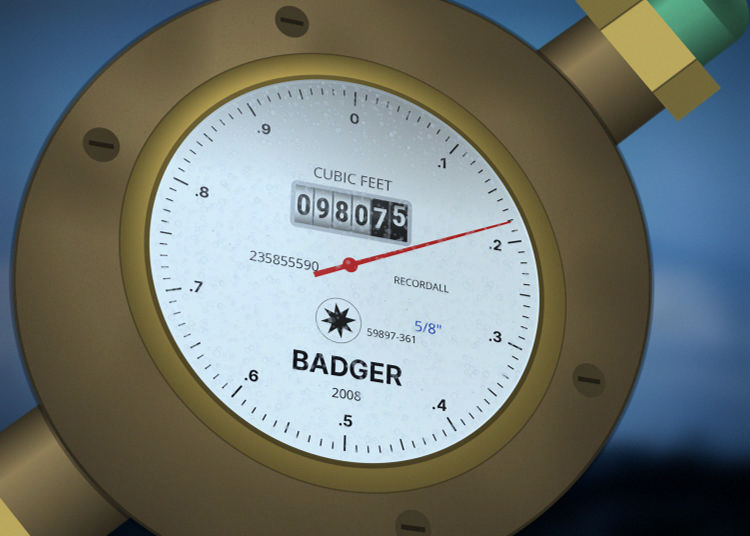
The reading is 98075.18ft³
